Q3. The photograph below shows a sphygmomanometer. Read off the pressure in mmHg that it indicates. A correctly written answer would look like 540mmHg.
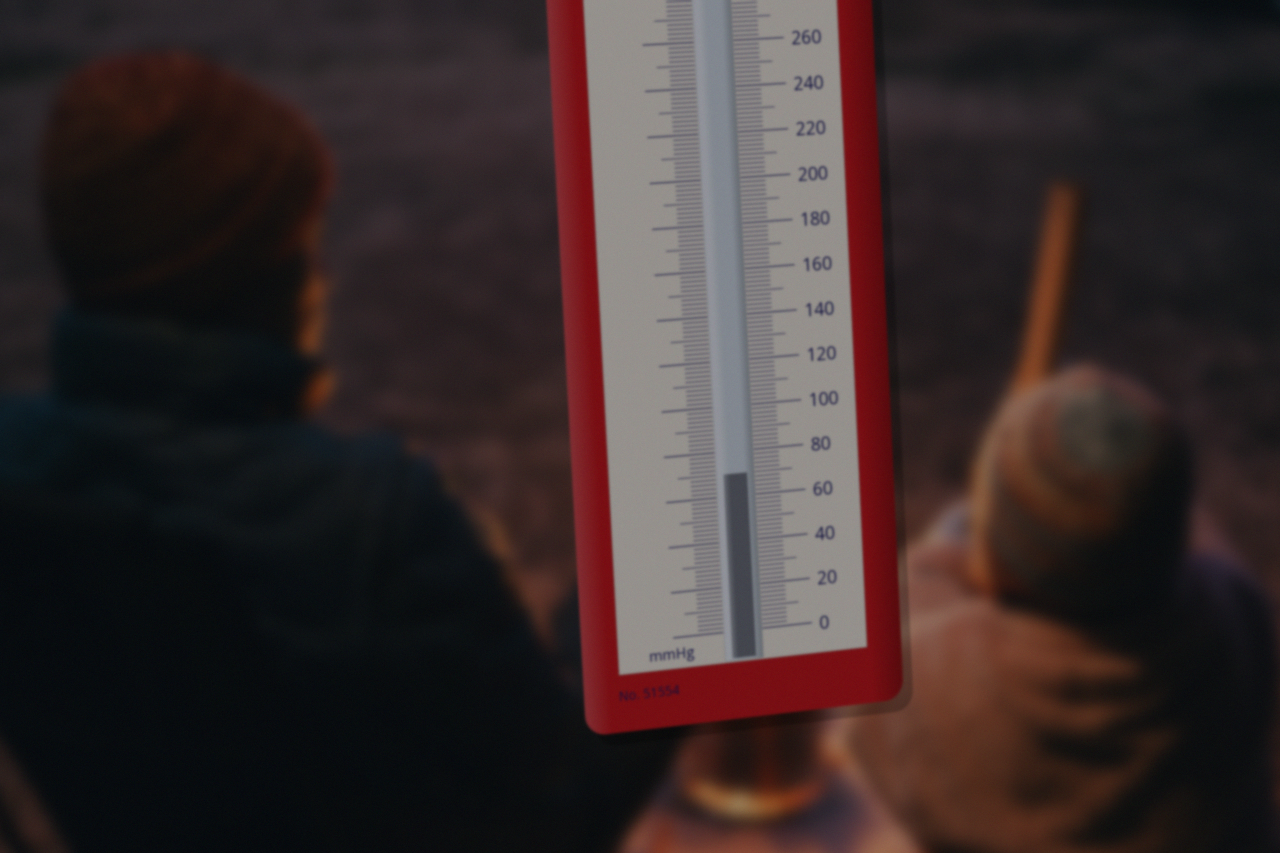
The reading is 70mmHg
